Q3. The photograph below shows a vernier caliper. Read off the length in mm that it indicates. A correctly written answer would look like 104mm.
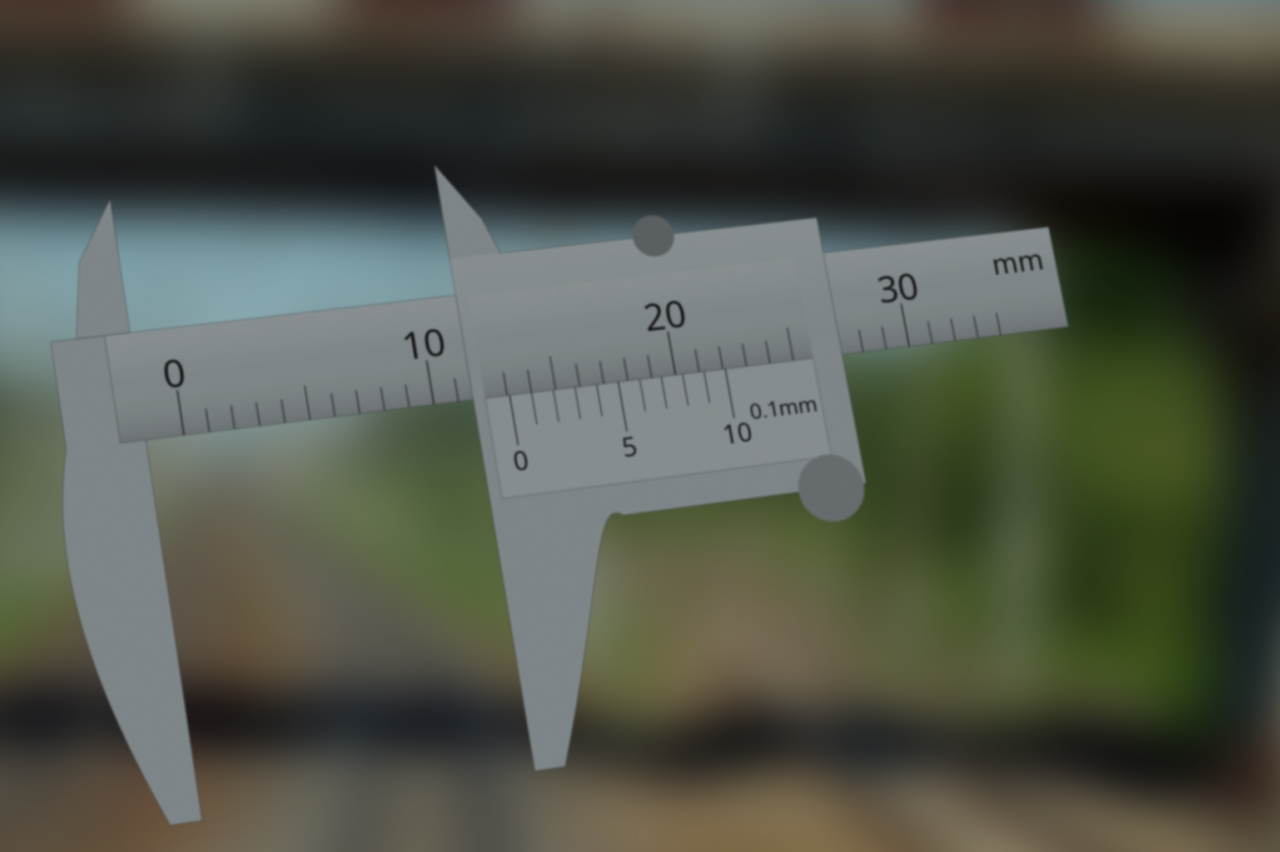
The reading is 13.1mm
